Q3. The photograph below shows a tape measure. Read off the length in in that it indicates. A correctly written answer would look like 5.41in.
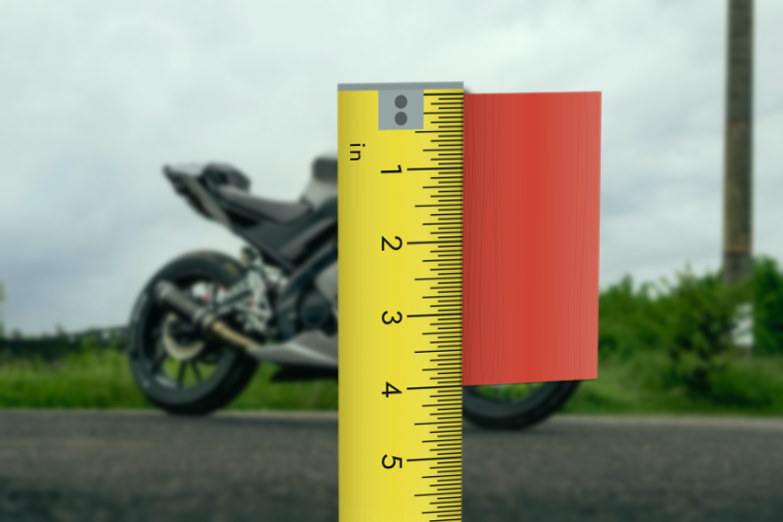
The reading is 4in
